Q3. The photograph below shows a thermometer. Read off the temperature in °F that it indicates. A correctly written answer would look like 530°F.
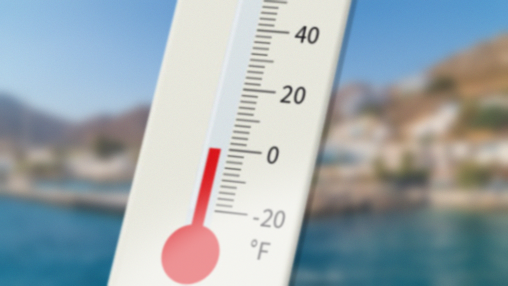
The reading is 0°F
